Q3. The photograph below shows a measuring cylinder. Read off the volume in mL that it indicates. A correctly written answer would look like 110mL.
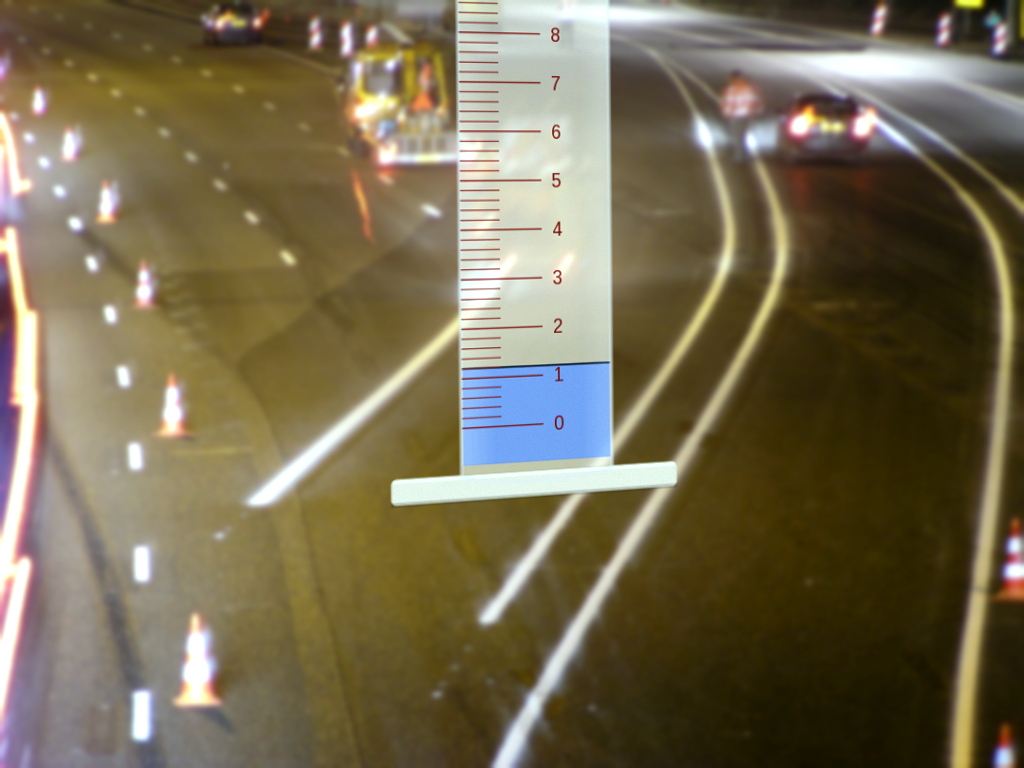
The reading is 1.2mL
